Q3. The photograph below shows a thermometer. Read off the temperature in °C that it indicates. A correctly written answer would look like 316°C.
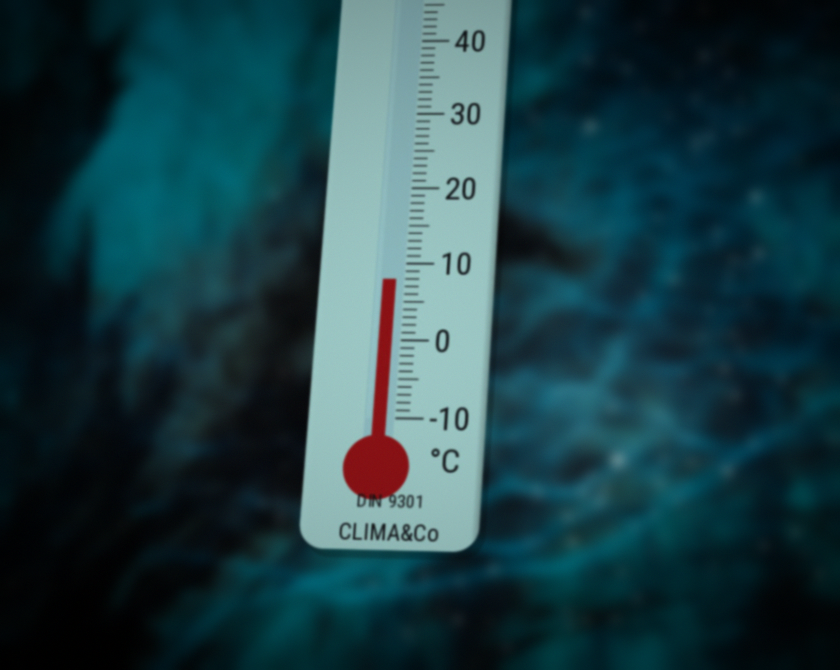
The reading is 8°C
